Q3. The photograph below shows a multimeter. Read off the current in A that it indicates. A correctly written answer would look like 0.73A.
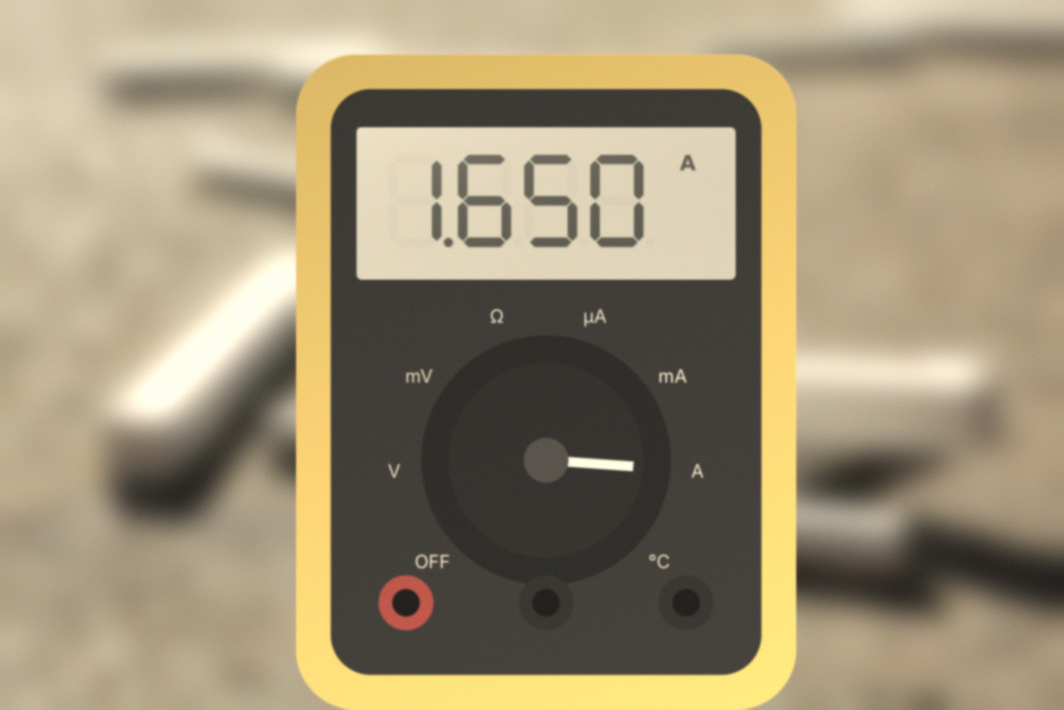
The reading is 1.650A
